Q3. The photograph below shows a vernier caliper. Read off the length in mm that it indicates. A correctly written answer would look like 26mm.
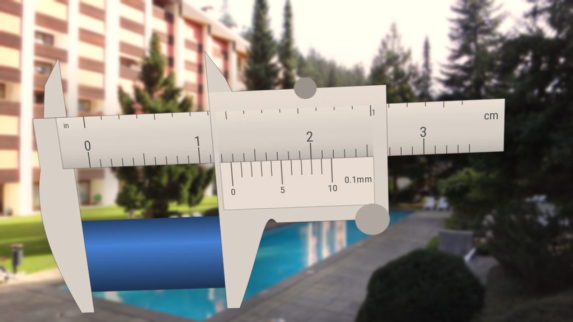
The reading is 12.8mm
